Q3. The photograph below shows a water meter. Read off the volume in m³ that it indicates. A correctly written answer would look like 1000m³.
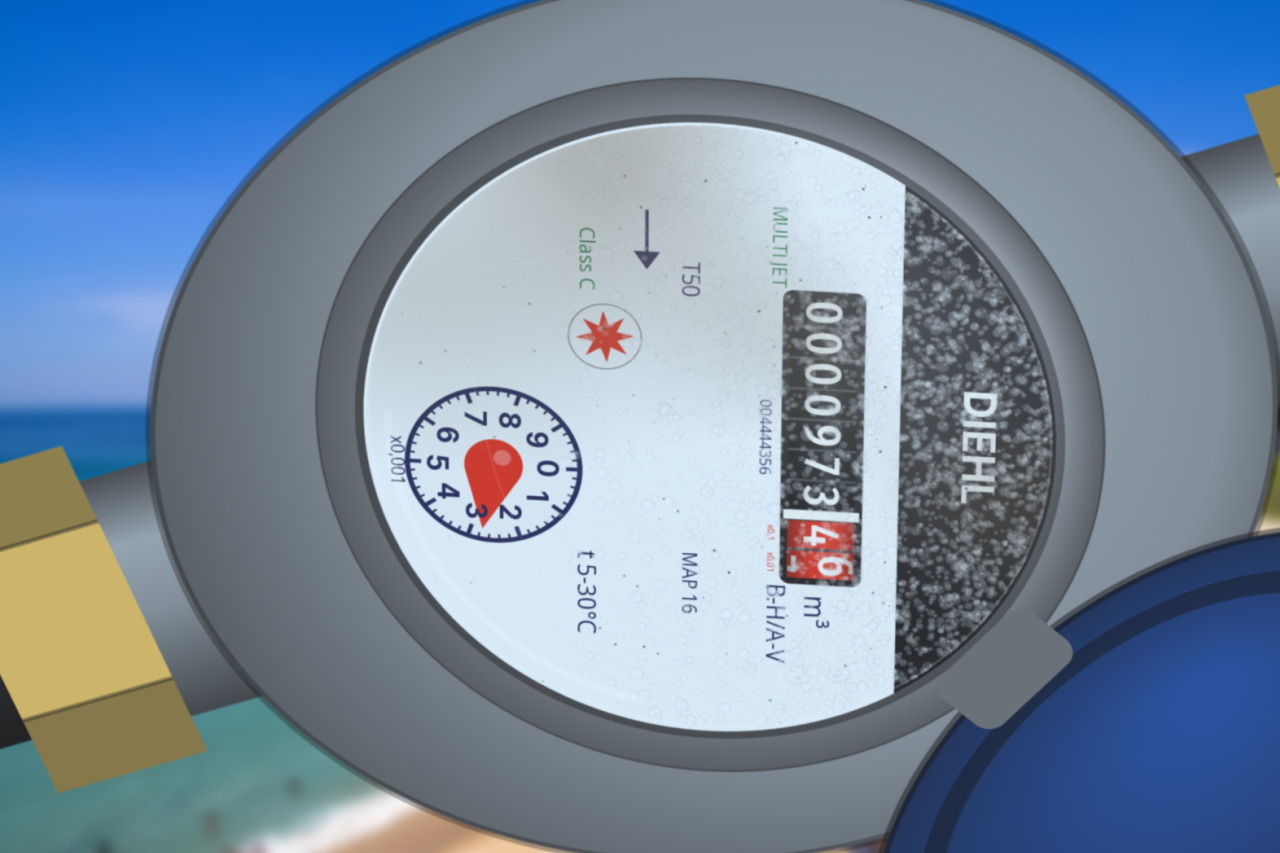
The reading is 973.462m³
